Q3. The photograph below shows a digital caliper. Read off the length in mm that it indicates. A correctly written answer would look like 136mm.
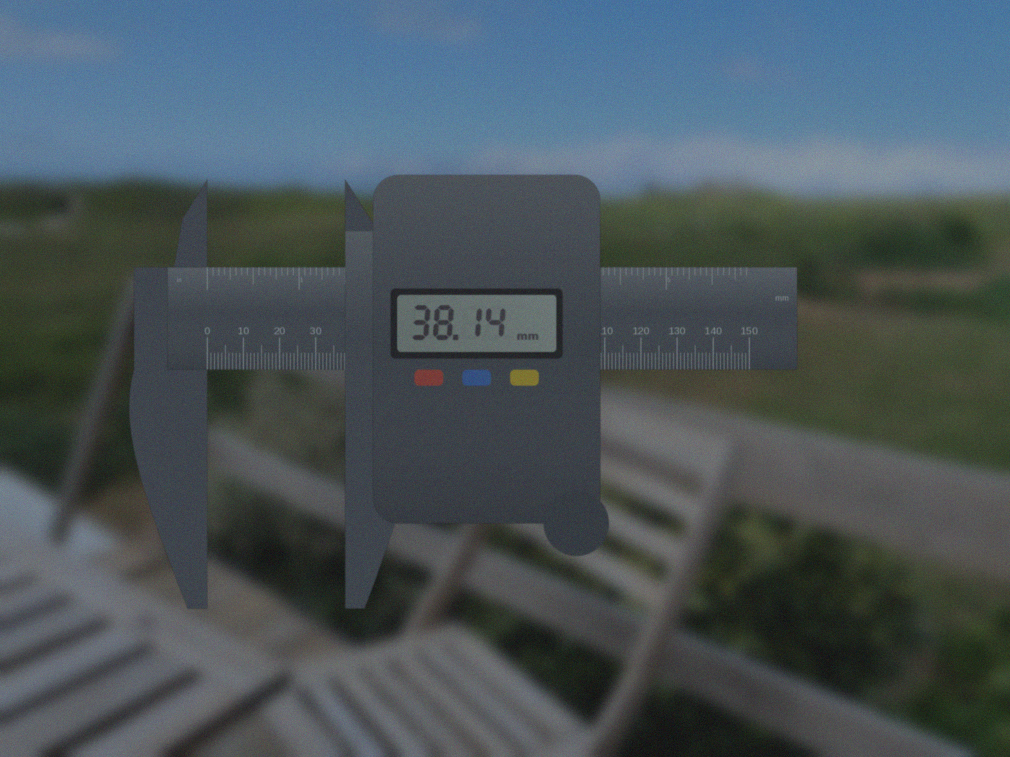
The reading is 38.14mm
